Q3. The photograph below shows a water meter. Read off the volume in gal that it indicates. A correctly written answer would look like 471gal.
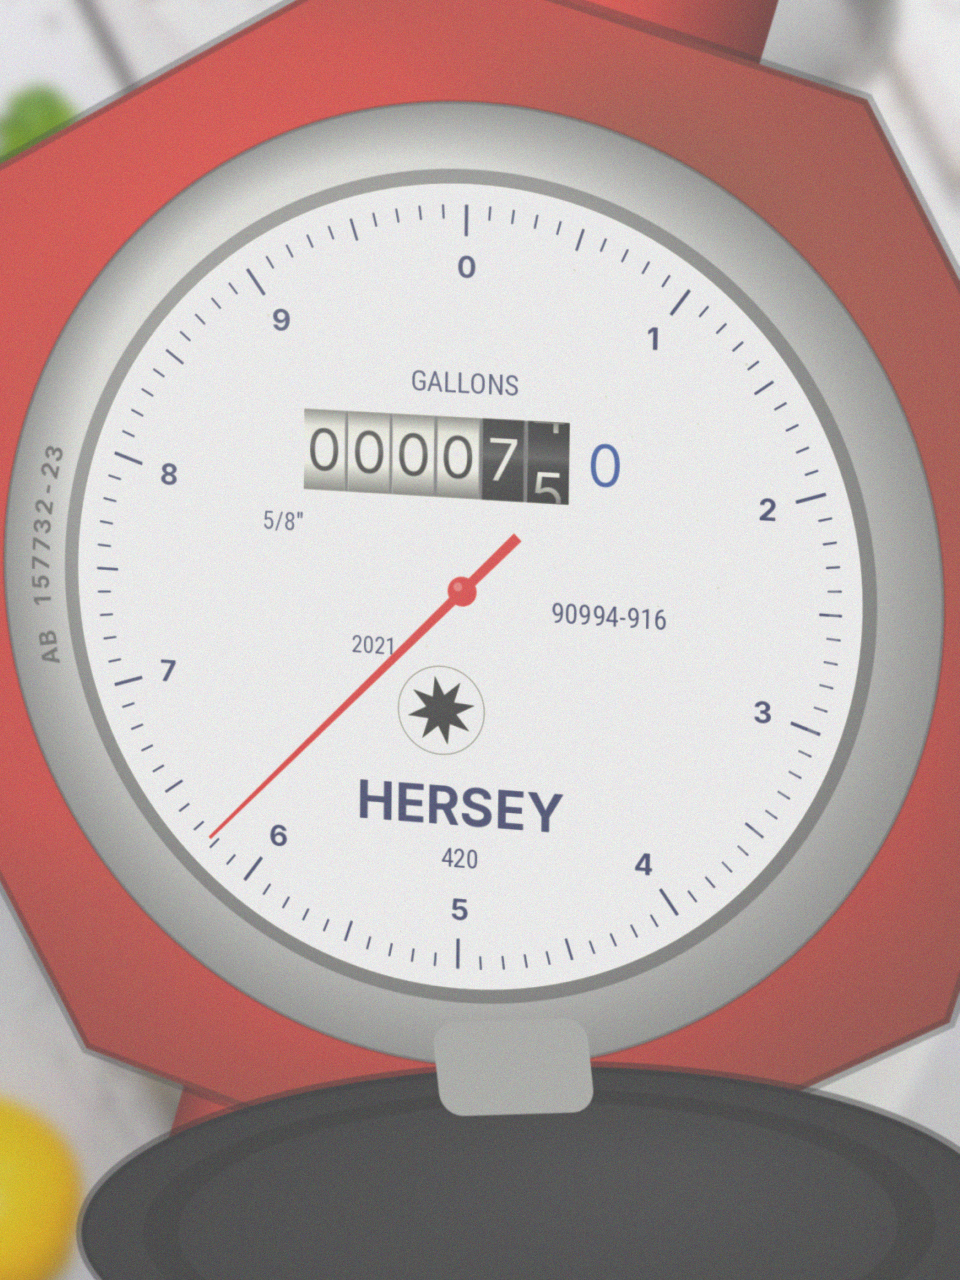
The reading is 746.2gal
